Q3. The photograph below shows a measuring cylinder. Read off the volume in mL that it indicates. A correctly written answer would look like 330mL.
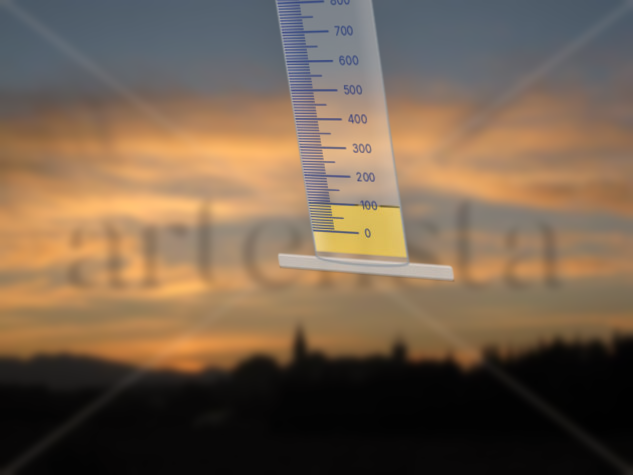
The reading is 100mL
